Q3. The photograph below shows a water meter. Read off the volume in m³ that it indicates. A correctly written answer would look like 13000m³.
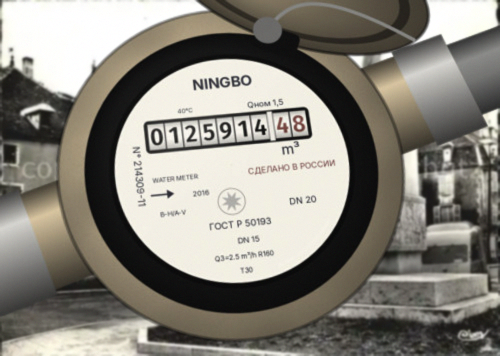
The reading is 125914.48m³
